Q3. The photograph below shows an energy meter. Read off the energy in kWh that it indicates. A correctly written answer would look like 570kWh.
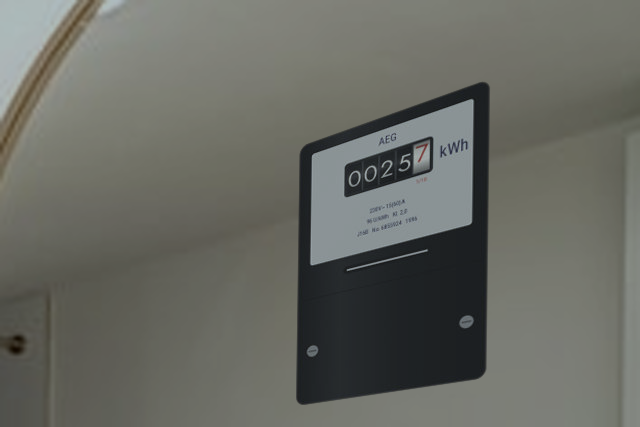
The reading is 25.7kWh
